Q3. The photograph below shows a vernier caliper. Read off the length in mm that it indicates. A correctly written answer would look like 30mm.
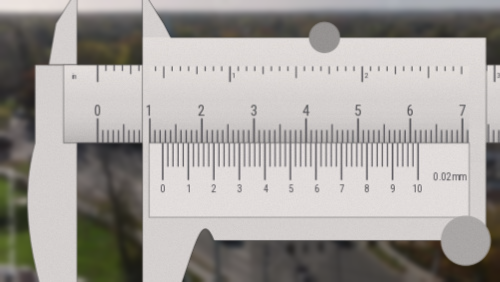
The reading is 12.5mm
